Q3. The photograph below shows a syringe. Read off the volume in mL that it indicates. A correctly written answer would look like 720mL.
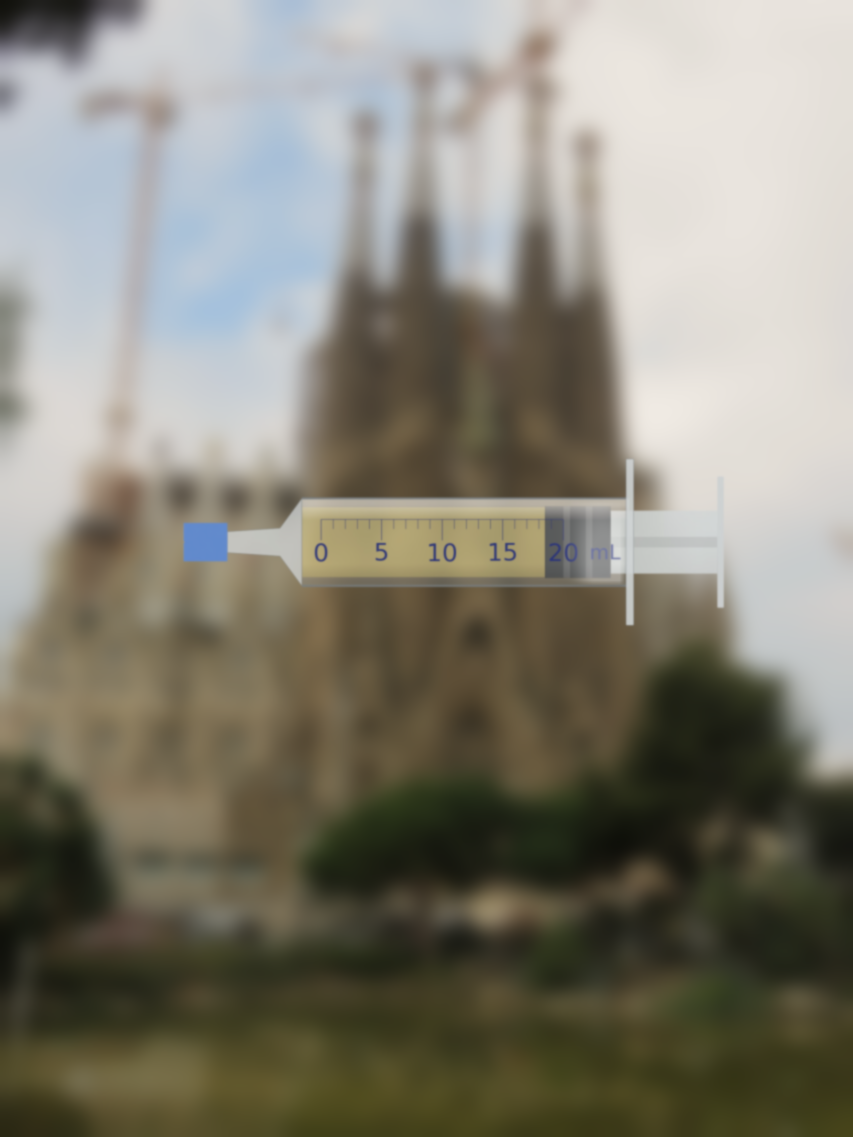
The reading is 18.5mL
